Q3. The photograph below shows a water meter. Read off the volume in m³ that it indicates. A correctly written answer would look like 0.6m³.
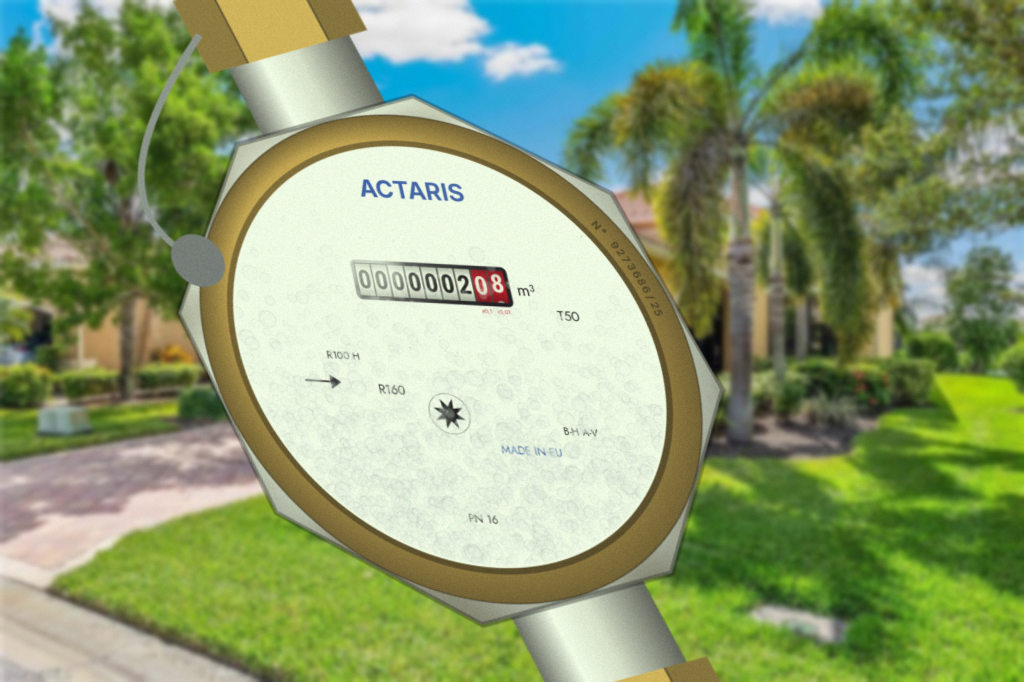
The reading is 2.08m³
